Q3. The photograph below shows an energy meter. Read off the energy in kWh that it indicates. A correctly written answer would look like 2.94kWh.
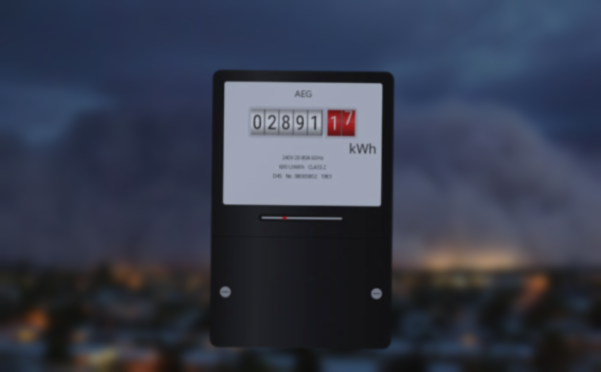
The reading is 2891.17kWh
